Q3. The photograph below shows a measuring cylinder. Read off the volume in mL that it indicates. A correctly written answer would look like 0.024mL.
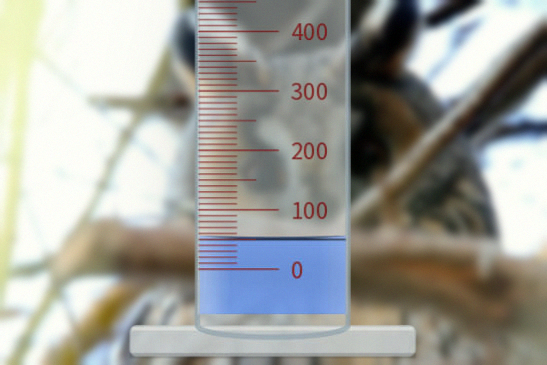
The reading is 50mL
